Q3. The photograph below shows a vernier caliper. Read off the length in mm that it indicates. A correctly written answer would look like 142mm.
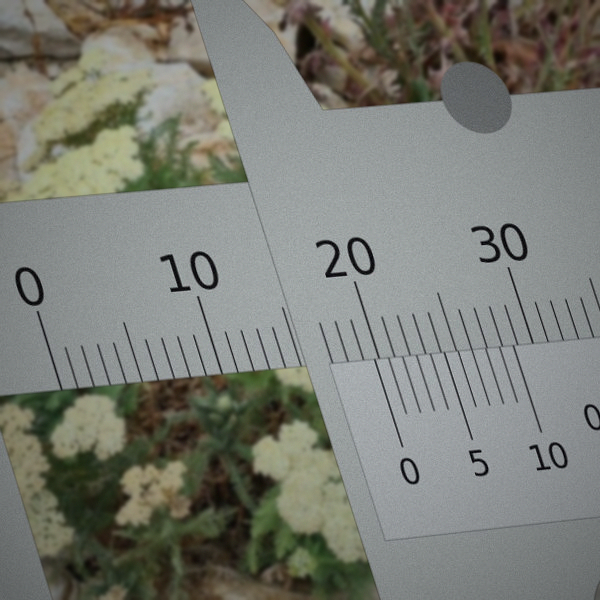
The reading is 19.7mm
